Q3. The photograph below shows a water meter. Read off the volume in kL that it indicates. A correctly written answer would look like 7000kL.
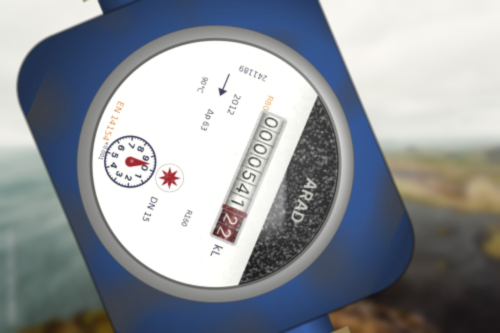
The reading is 541.219kL
